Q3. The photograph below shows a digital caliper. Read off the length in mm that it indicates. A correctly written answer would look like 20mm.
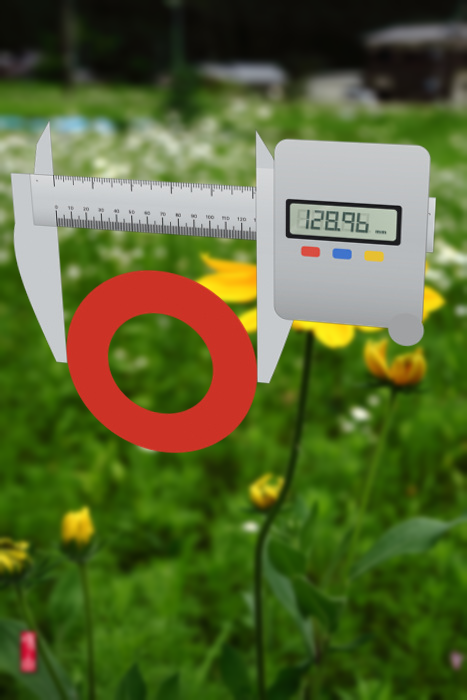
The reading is 128.96mm
